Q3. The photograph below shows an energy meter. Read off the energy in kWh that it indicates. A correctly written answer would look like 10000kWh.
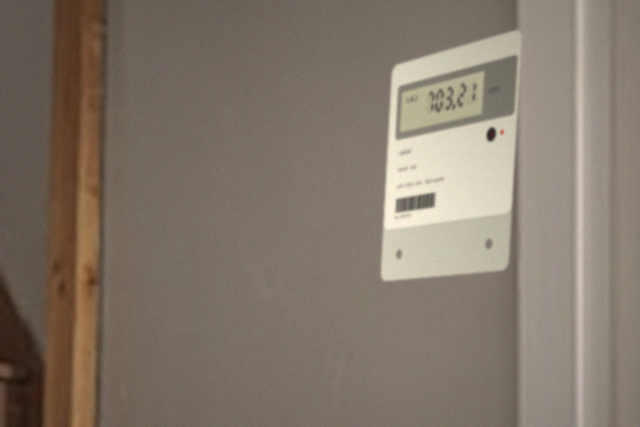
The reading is 703.21kWh
